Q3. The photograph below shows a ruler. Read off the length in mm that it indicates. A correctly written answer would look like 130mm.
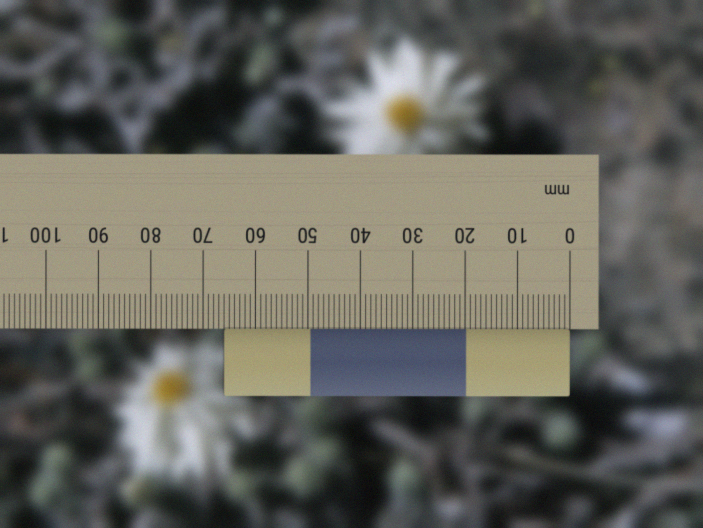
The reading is 66mm
